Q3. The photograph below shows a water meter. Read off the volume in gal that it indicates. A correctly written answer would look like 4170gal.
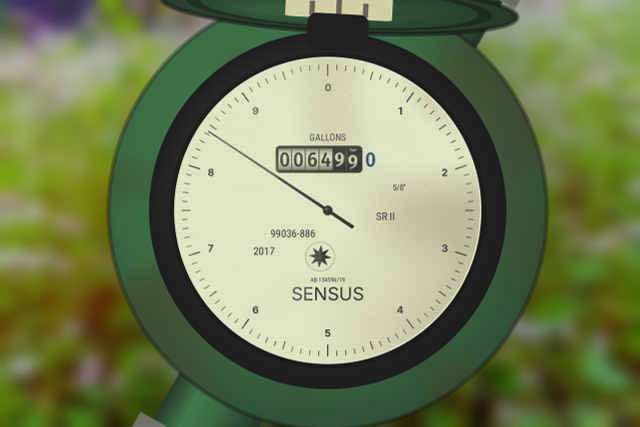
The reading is 64988.4gal
